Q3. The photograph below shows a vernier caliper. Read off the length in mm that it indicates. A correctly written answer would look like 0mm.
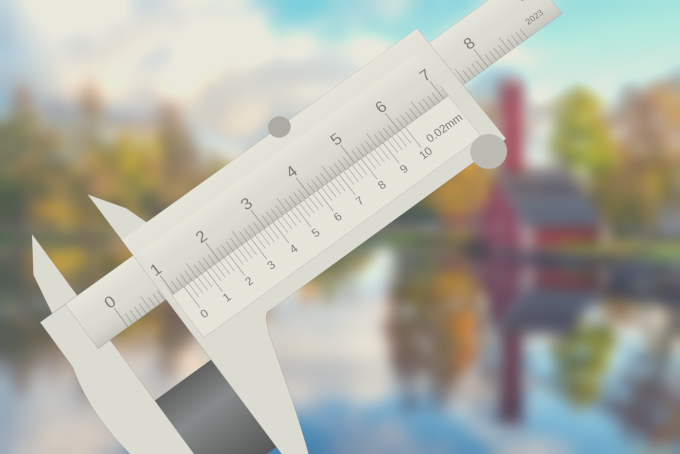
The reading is 12.2mm
